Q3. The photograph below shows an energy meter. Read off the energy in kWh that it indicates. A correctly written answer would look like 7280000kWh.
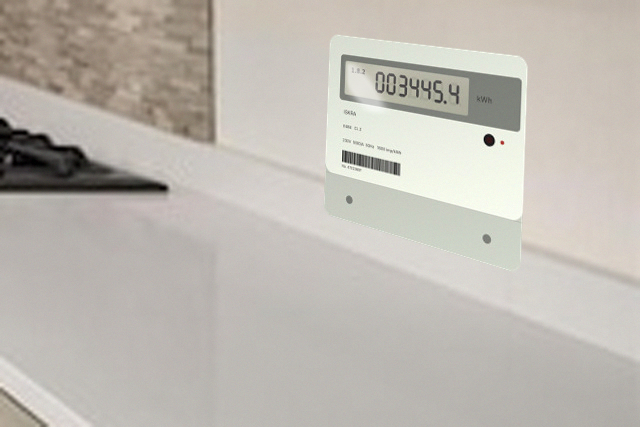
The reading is 3445.4kWh
